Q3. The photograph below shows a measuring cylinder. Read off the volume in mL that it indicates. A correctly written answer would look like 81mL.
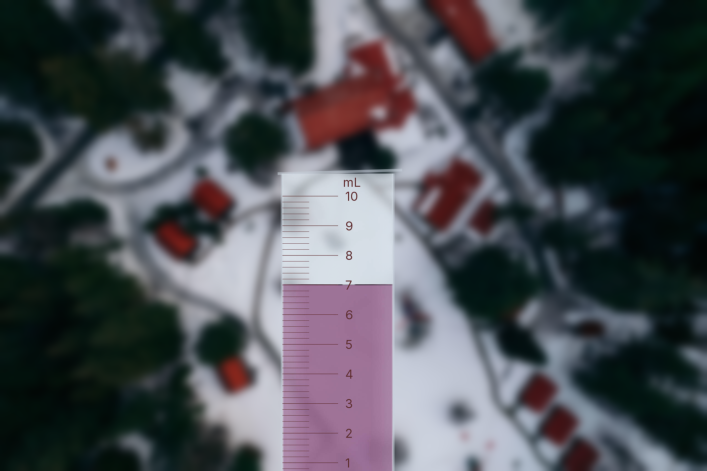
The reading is 7mL
